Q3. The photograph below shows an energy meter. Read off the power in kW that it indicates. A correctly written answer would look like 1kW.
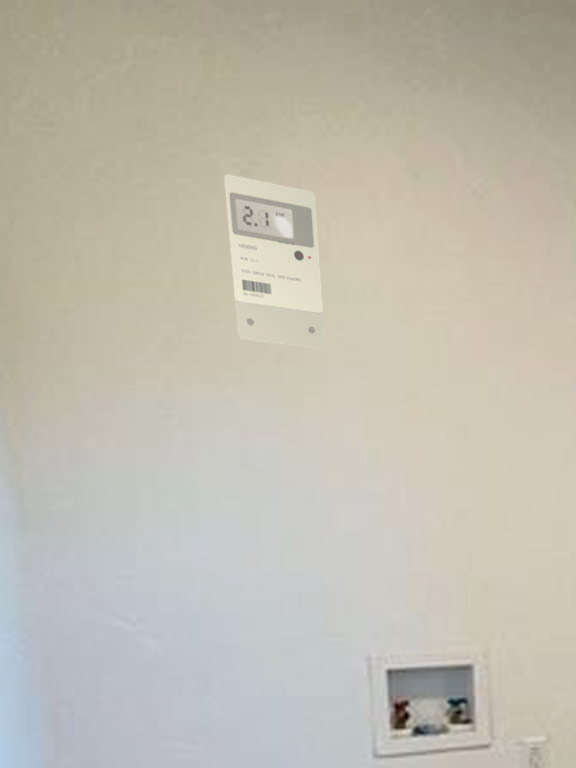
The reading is 2.1kW
